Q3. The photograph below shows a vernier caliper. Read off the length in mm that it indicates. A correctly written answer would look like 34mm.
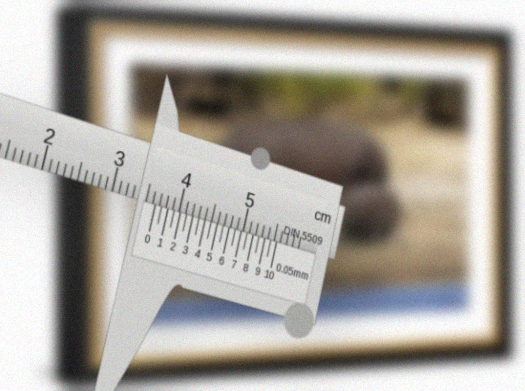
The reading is 36.4mm
